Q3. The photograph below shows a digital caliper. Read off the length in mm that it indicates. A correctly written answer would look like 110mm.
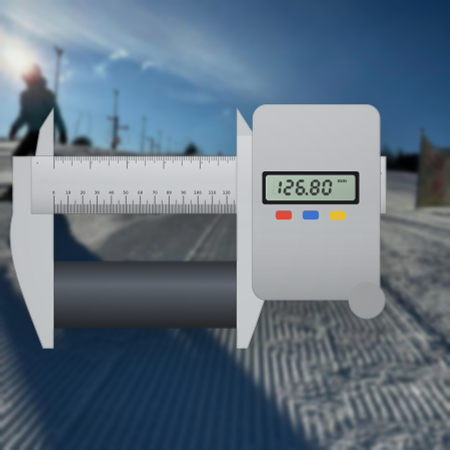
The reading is 126.80mm
